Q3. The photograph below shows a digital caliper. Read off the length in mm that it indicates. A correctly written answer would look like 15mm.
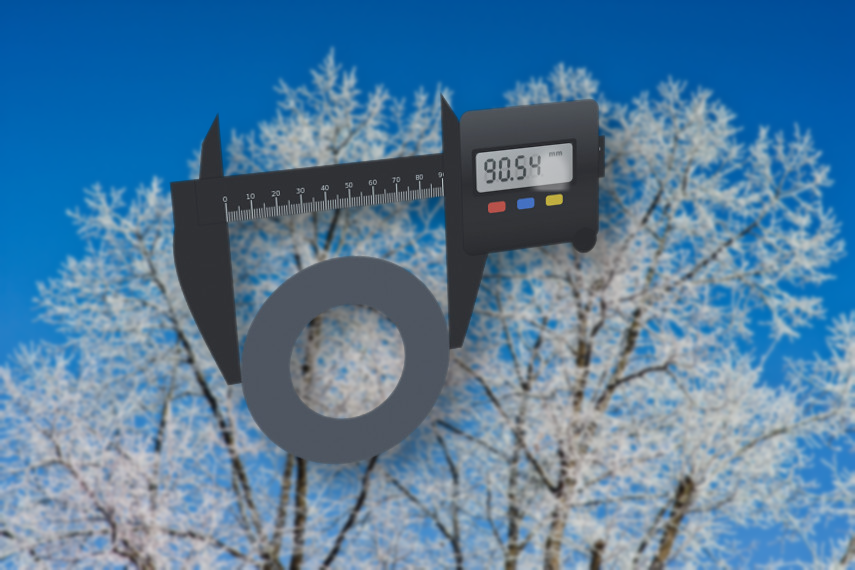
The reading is 90.54mm
